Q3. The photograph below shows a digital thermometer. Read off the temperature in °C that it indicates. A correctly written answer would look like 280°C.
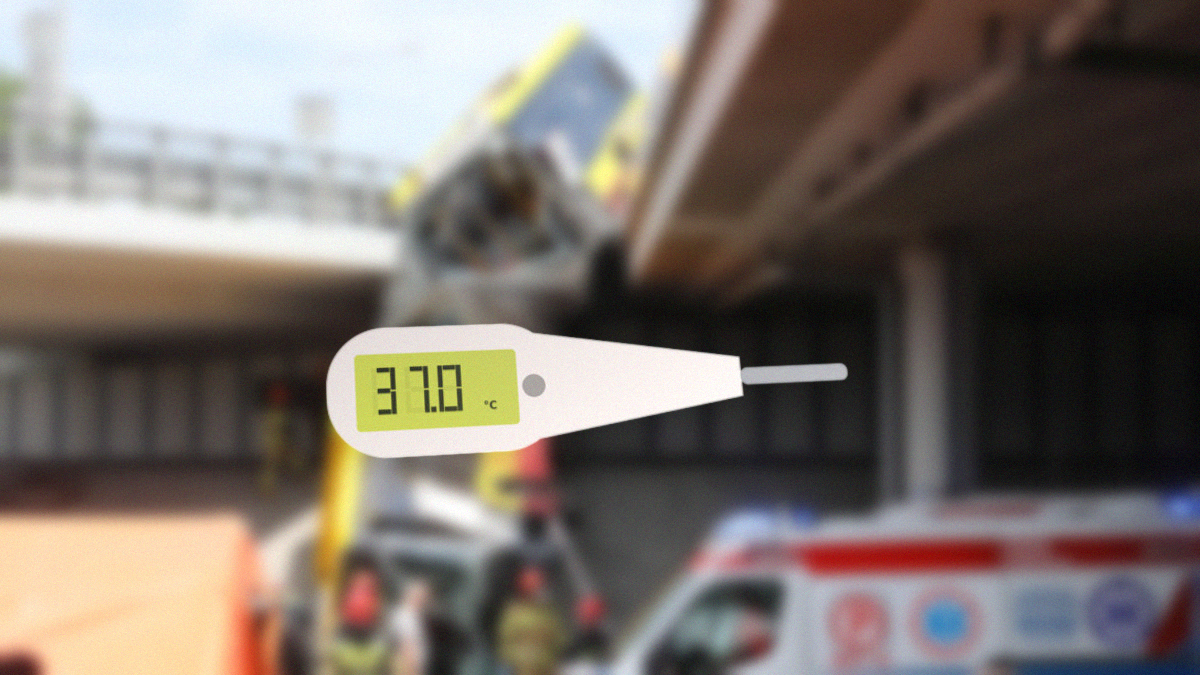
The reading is 37.0°C
